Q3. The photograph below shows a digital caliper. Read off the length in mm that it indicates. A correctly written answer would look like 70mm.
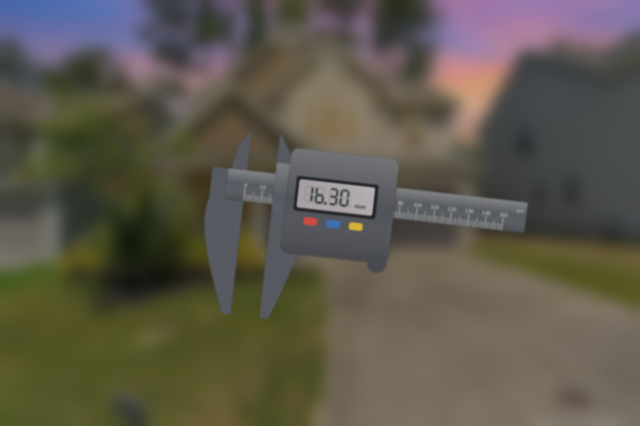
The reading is 16.30mm
